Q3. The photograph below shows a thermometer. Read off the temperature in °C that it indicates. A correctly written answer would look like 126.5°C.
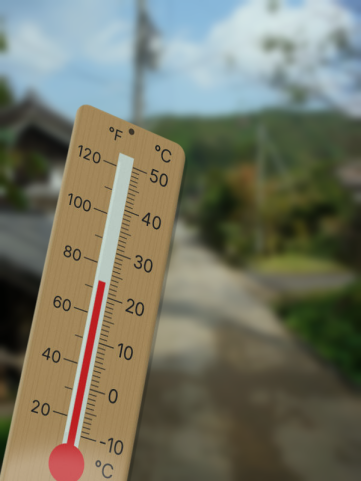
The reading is 23°C
